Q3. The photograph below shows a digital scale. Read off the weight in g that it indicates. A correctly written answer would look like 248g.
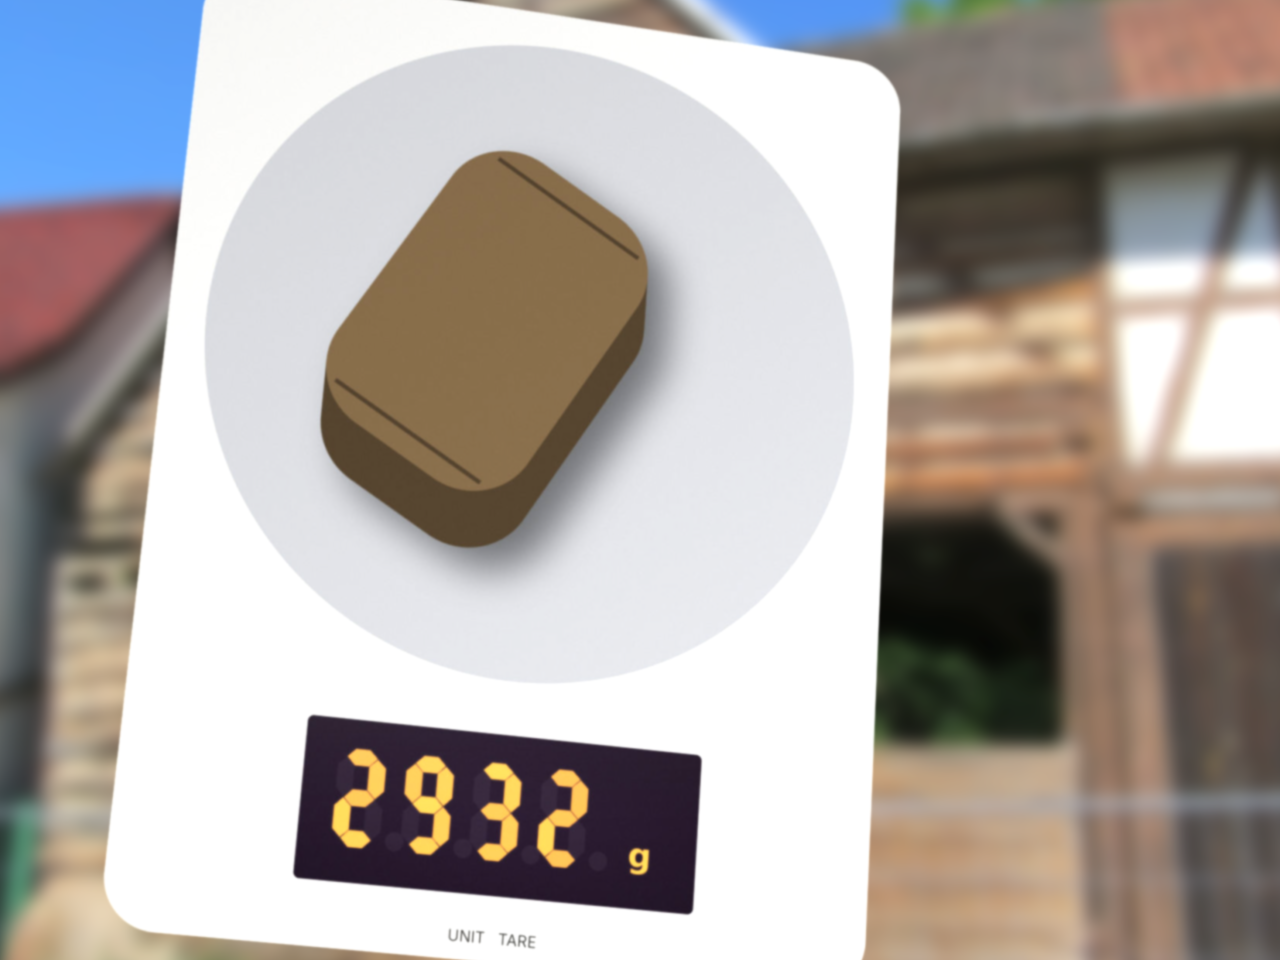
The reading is 2932g
